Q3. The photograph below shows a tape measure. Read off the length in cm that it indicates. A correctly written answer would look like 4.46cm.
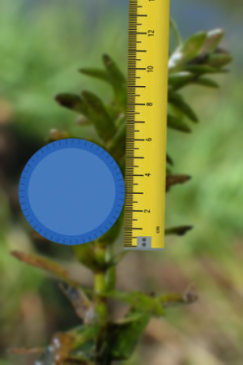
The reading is 6cm
